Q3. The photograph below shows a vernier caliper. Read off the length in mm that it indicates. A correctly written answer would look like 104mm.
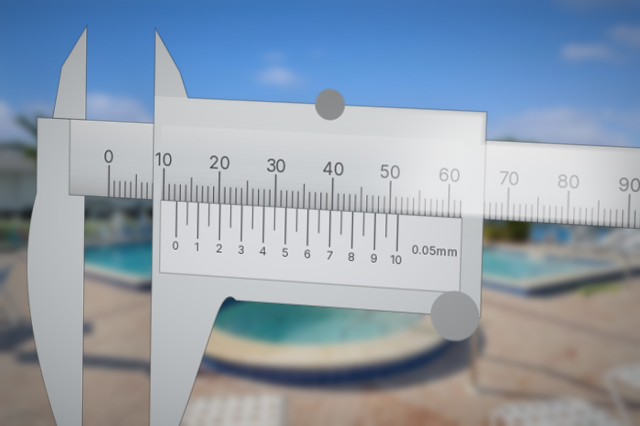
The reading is 12.4mm
